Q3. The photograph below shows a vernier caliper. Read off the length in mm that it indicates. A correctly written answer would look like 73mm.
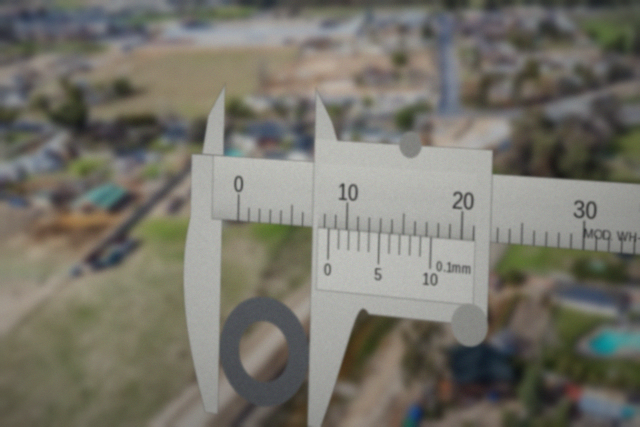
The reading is 8.4mm
